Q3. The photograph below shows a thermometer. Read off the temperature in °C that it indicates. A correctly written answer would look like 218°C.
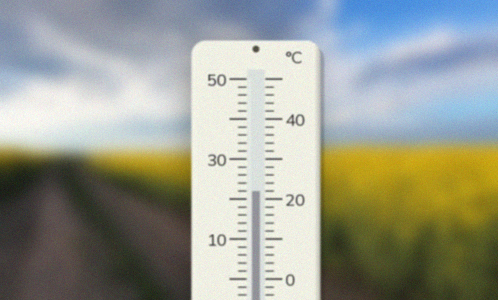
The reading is 22°C
